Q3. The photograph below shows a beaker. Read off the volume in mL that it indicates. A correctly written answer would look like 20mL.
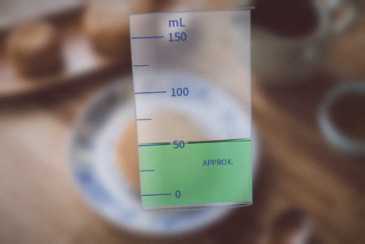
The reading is 50mL
